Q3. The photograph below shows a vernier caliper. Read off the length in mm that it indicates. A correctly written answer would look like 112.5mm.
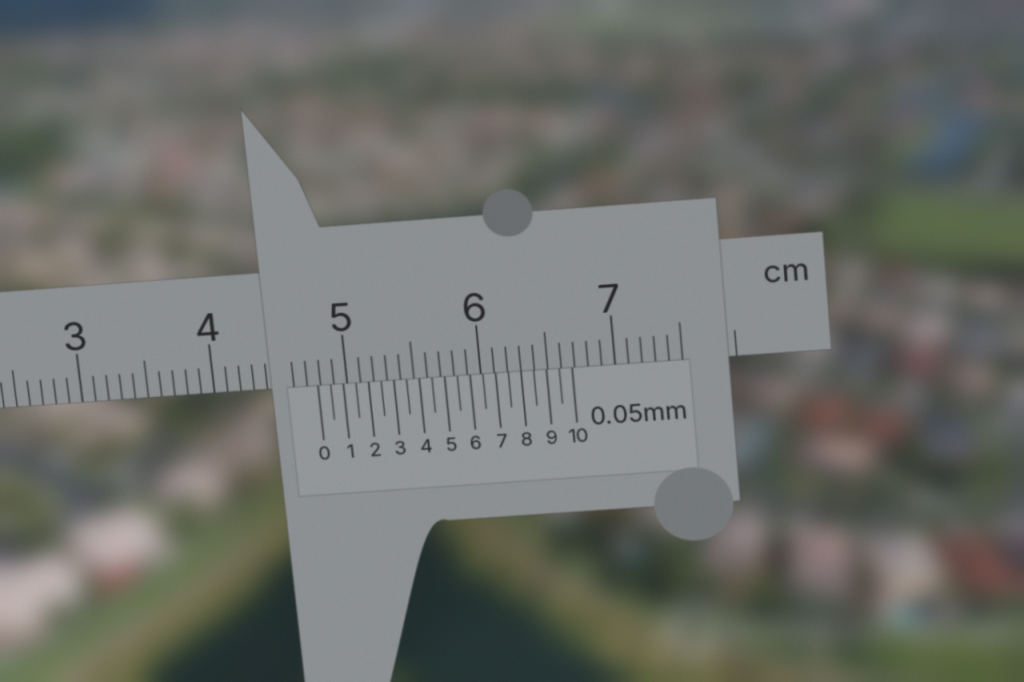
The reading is 47.8mm
